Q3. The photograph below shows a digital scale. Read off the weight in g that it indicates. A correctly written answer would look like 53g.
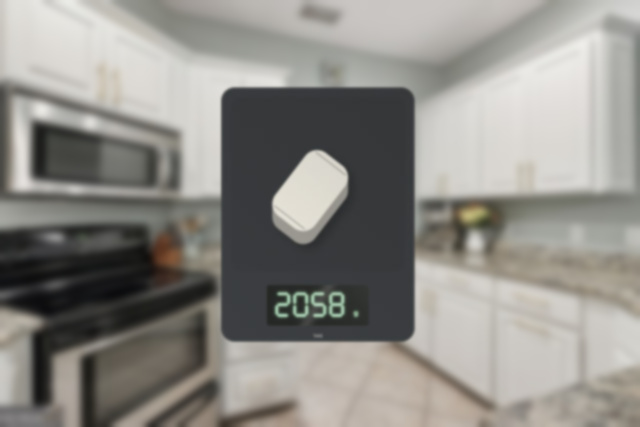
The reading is 2058g
